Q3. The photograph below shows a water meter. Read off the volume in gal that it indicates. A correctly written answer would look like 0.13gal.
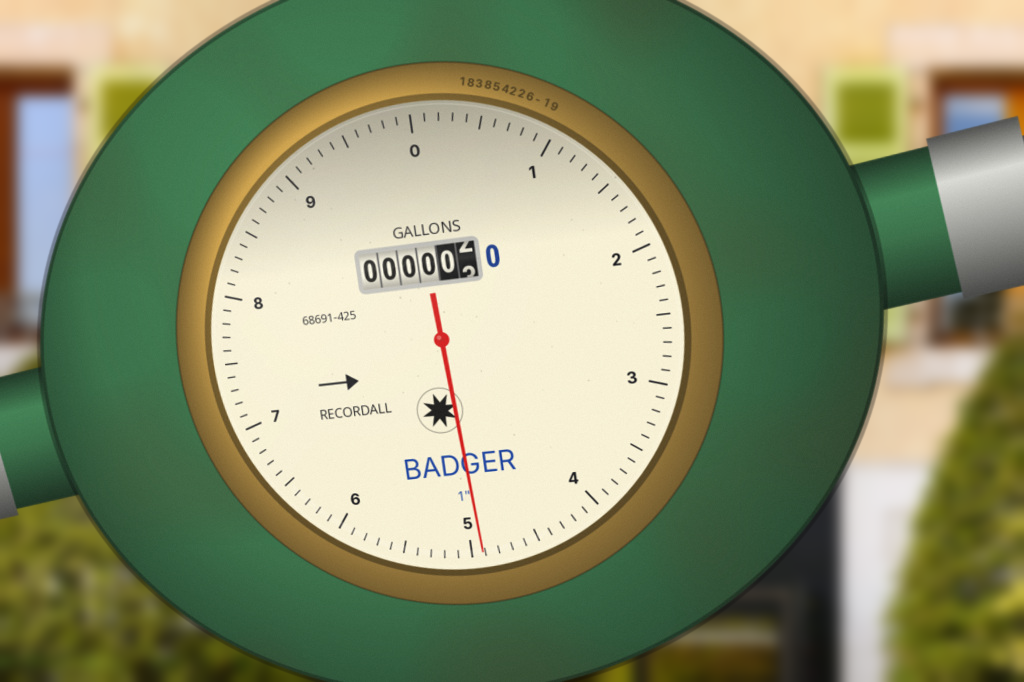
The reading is 24.9gal
